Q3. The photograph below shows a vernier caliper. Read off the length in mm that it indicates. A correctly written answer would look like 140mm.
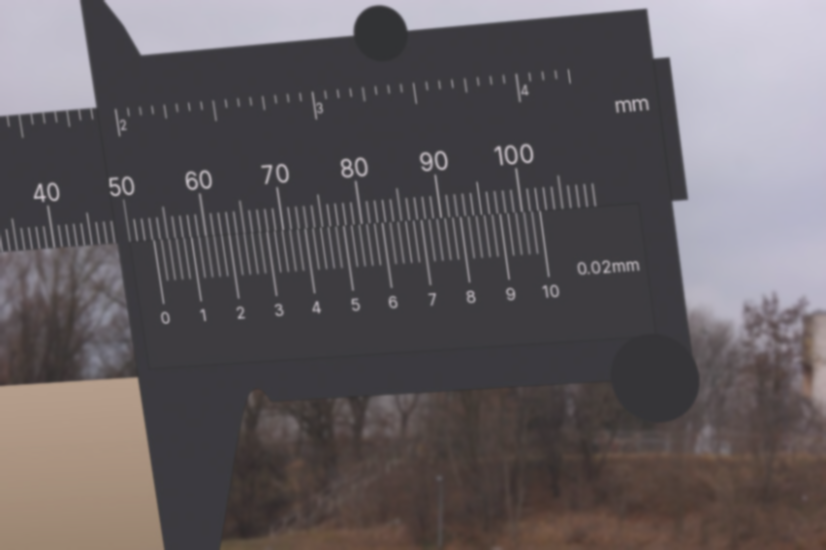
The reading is 53.2mm
